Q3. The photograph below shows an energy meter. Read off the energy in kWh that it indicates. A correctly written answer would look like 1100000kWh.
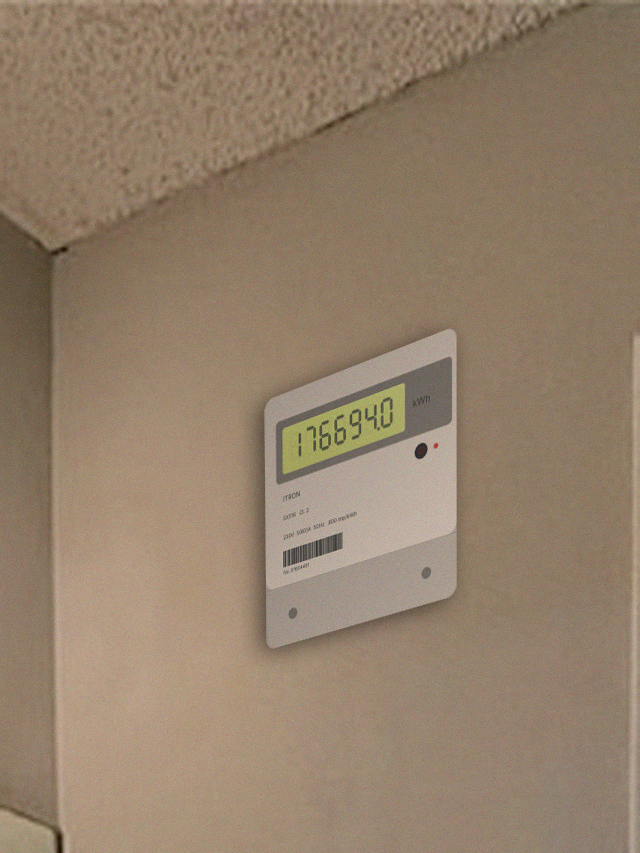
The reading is 176694.0kWh
